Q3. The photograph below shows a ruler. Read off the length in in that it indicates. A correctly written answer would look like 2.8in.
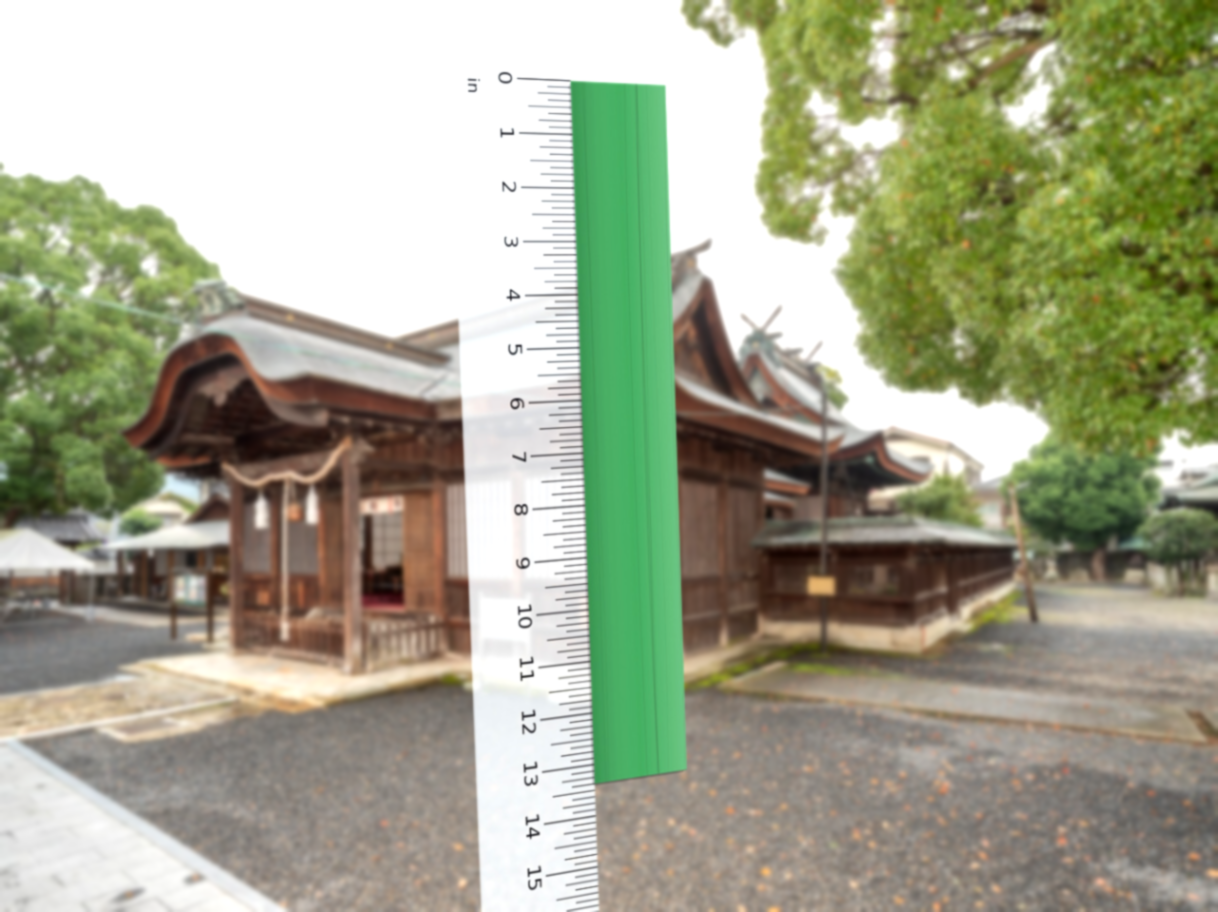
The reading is 13.375in
